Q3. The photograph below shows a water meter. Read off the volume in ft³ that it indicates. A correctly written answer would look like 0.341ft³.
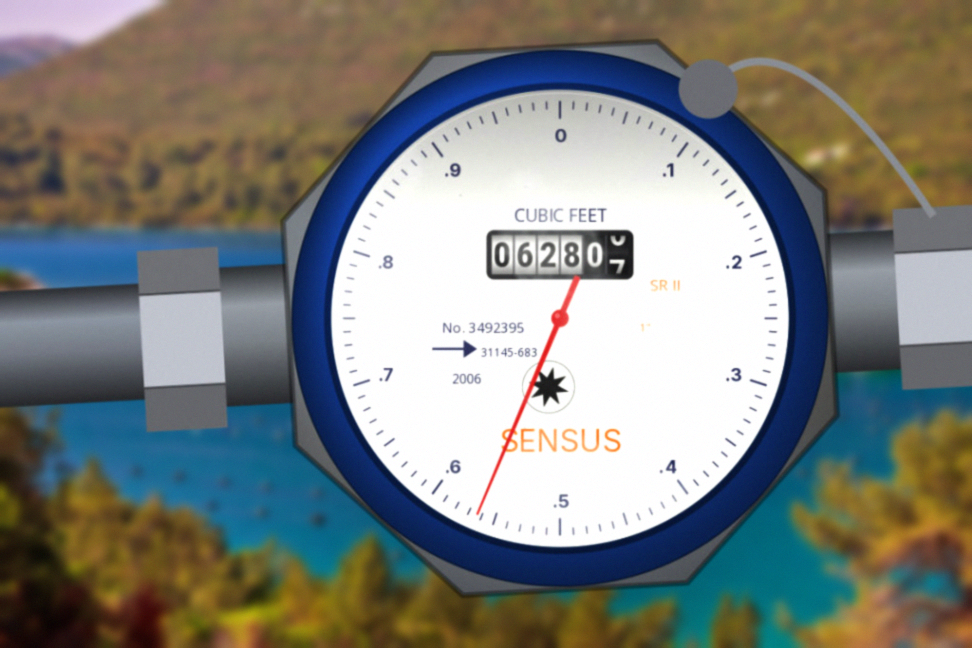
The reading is 62806.56ft³
